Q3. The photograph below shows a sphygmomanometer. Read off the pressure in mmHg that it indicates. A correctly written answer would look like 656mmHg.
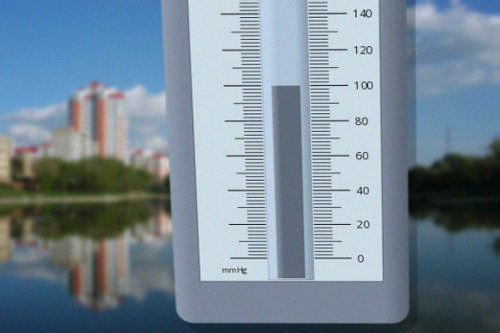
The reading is 100mmHg
